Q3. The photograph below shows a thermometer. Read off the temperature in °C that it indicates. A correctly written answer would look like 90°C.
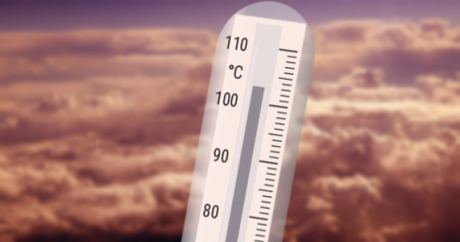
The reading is 103°C
